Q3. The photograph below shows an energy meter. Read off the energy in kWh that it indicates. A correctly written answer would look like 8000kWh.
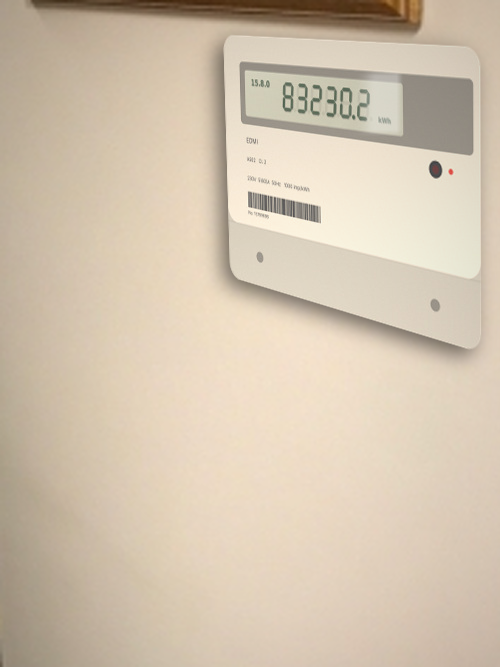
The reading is 83230.2kWh
